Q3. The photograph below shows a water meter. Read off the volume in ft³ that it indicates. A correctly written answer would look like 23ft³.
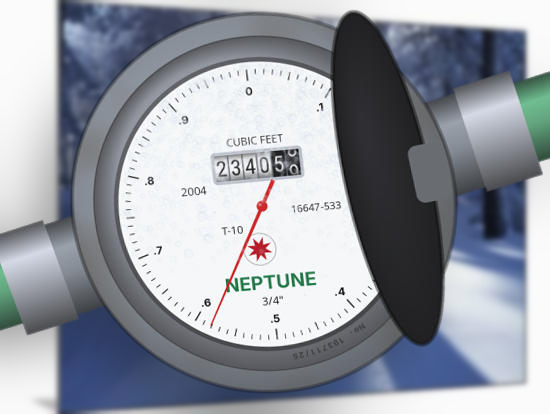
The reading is 234058.58ft³
